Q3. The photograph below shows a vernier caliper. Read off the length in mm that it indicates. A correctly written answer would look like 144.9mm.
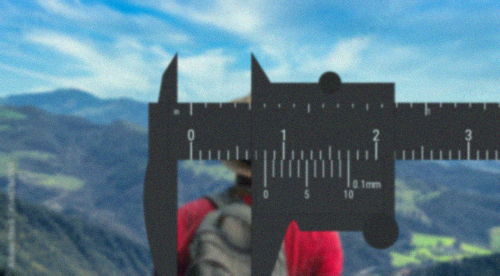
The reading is 8.0mm
